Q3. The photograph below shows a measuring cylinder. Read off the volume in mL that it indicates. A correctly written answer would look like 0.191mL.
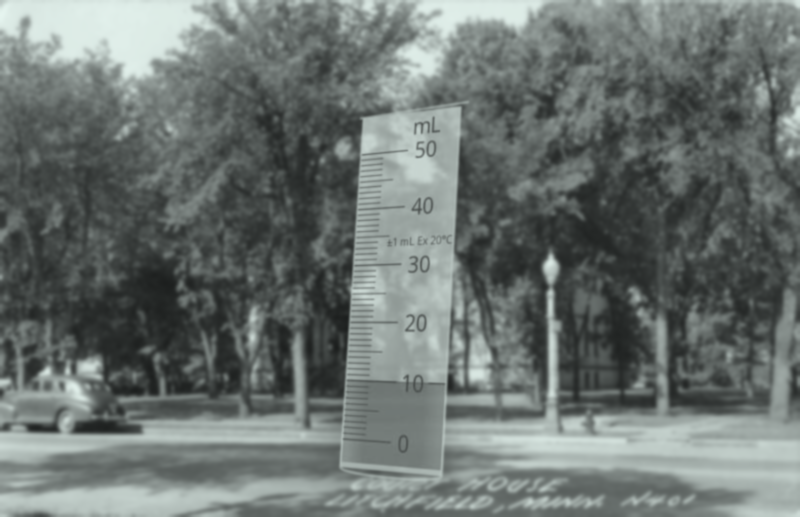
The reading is 10mL
